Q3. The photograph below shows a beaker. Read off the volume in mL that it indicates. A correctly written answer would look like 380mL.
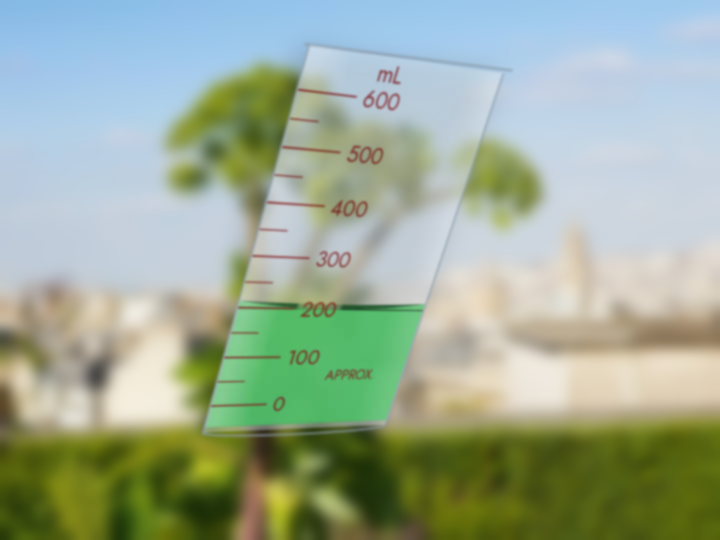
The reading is 200mL
